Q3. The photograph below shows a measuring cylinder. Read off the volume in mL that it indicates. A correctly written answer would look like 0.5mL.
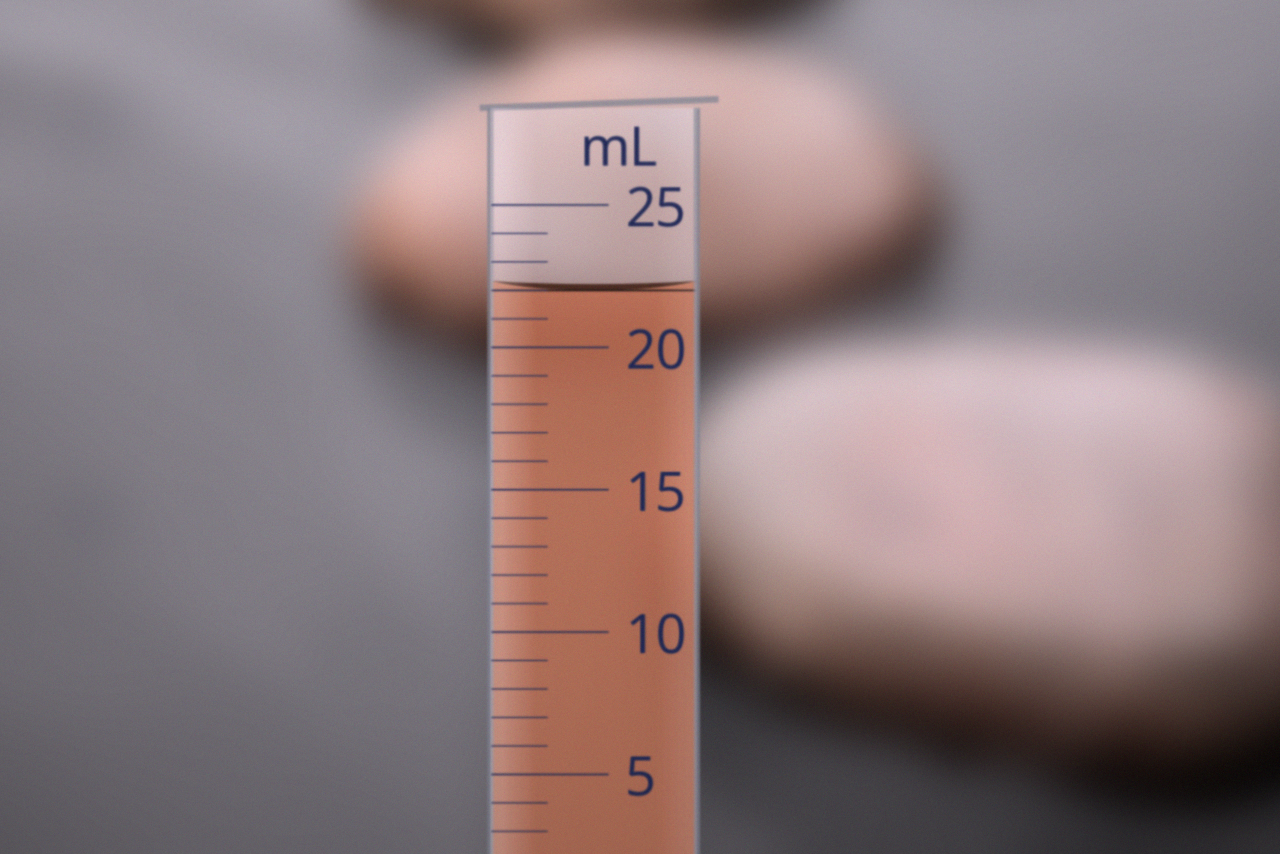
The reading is 22mL
